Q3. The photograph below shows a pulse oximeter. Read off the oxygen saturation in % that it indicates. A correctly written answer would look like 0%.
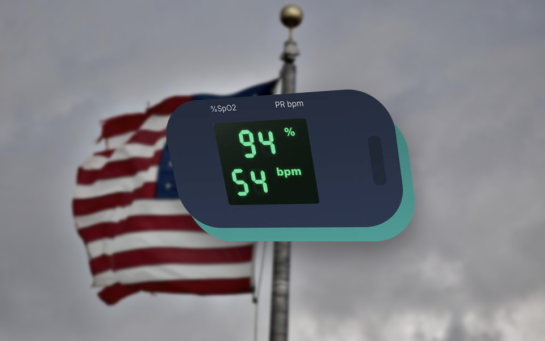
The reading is 94%
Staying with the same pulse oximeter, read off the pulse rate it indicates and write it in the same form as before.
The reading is 54bpm
